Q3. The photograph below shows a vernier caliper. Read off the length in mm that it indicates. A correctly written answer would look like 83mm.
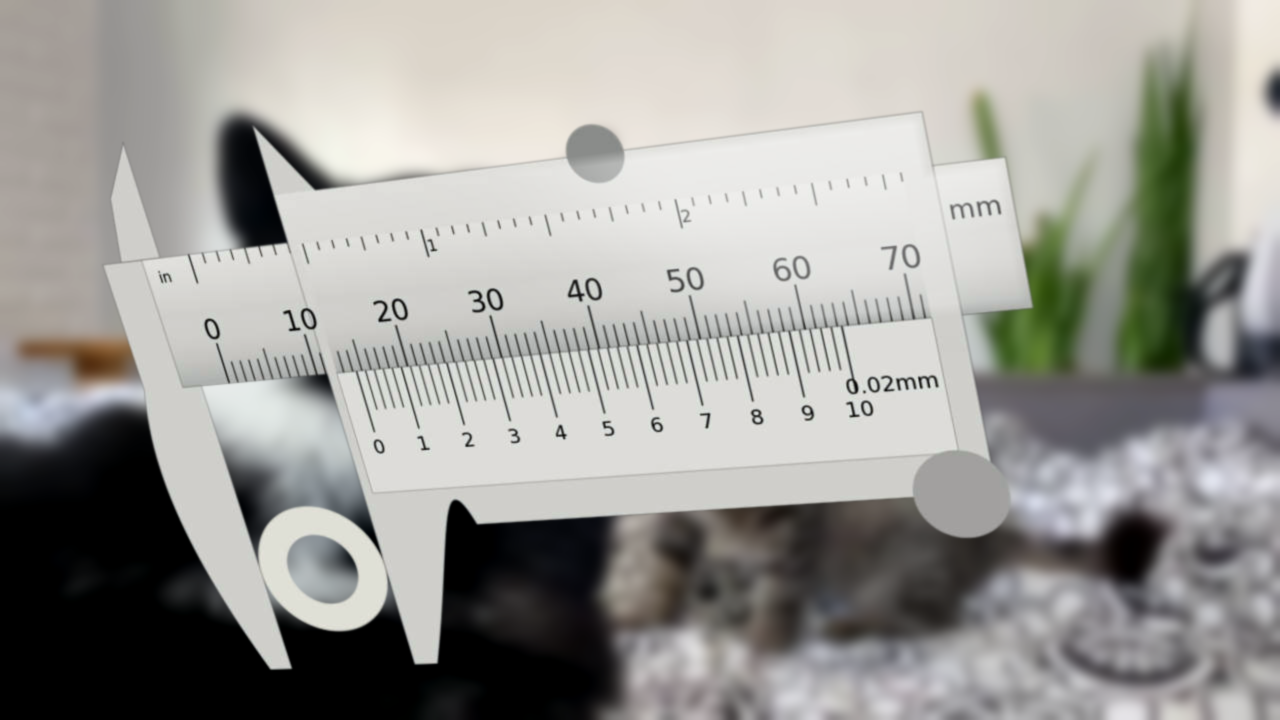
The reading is 14.4mm
